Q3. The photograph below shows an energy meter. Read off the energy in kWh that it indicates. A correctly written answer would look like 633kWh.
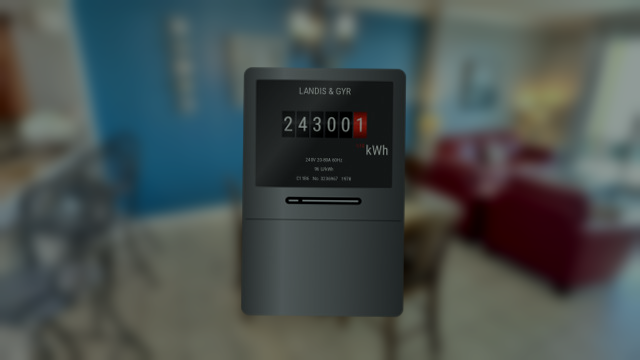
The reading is 24300.1kWh
